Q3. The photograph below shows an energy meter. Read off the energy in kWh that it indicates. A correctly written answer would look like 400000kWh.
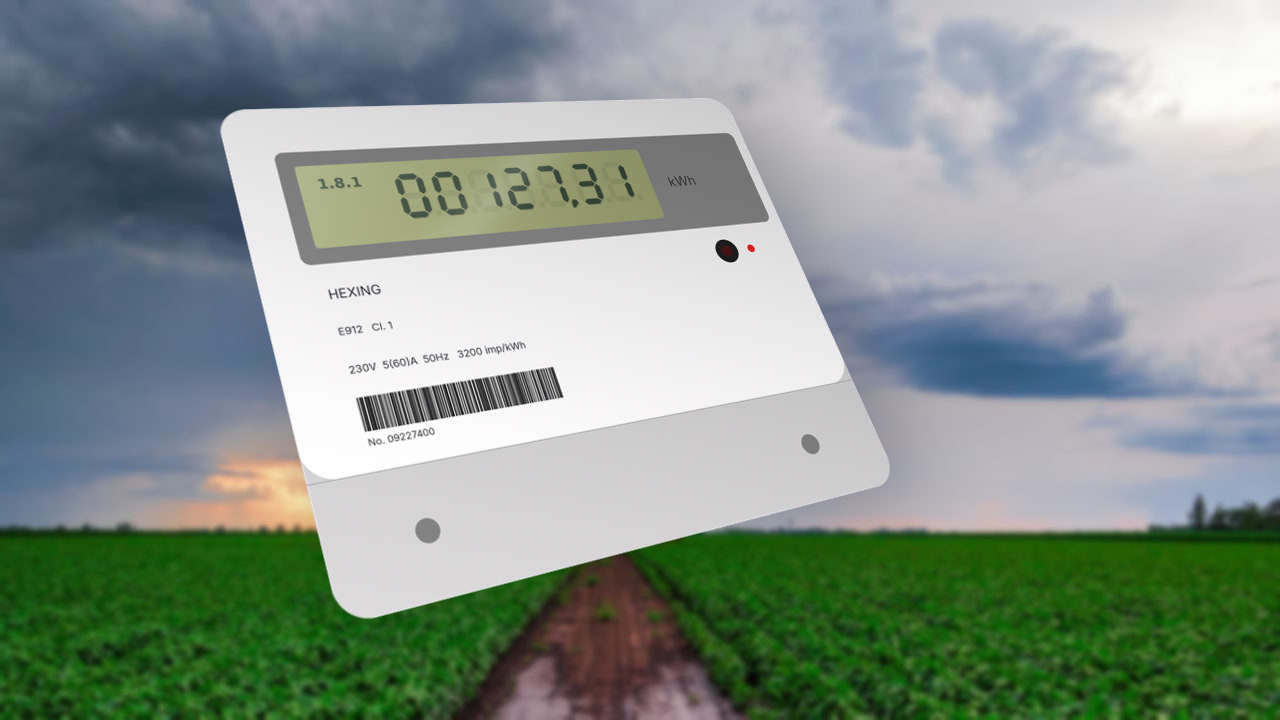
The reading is 127.31kWh
